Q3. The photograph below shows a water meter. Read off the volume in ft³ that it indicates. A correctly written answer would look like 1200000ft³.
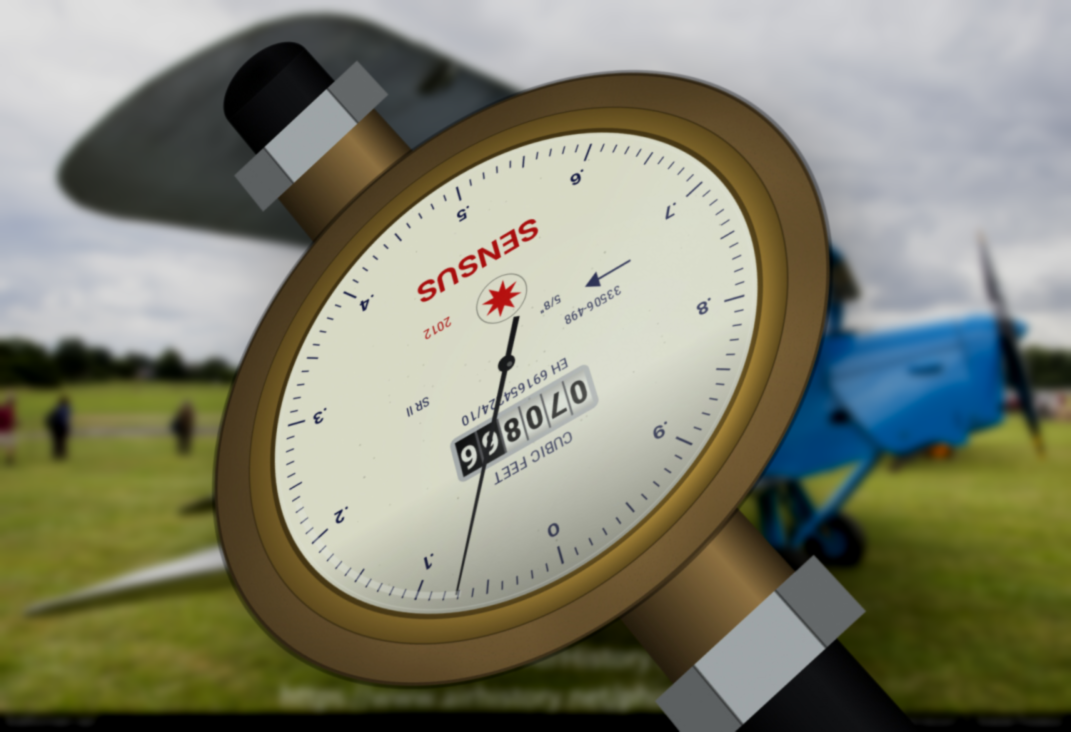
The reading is 70866.07ft³
